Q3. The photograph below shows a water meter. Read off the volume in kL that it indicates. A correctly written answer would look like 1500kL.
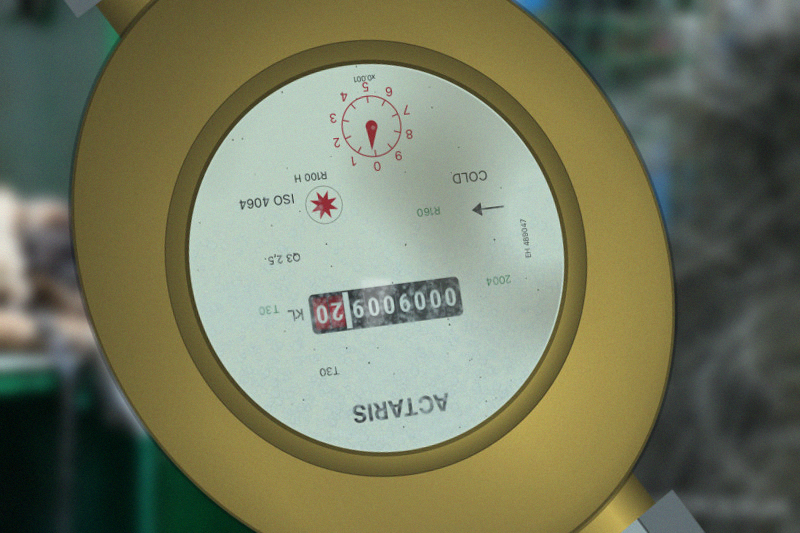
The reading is 9009.200kL
